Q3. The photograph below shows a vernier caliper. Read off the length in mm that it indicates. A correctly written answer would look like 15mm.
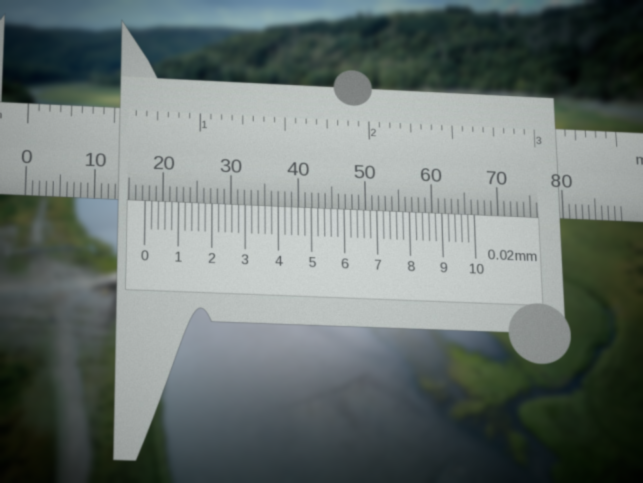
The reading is 17.4mm
